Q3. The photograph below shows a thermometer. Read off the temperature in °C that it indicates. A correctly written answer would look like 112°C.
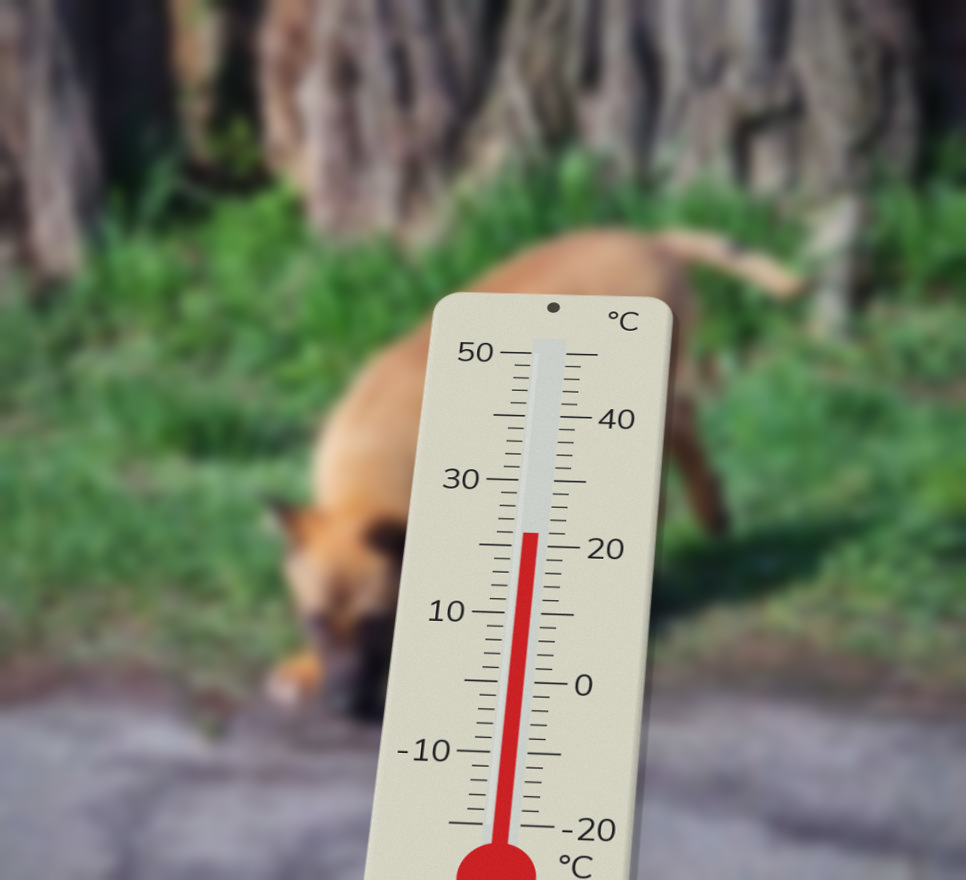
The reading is 22°C
